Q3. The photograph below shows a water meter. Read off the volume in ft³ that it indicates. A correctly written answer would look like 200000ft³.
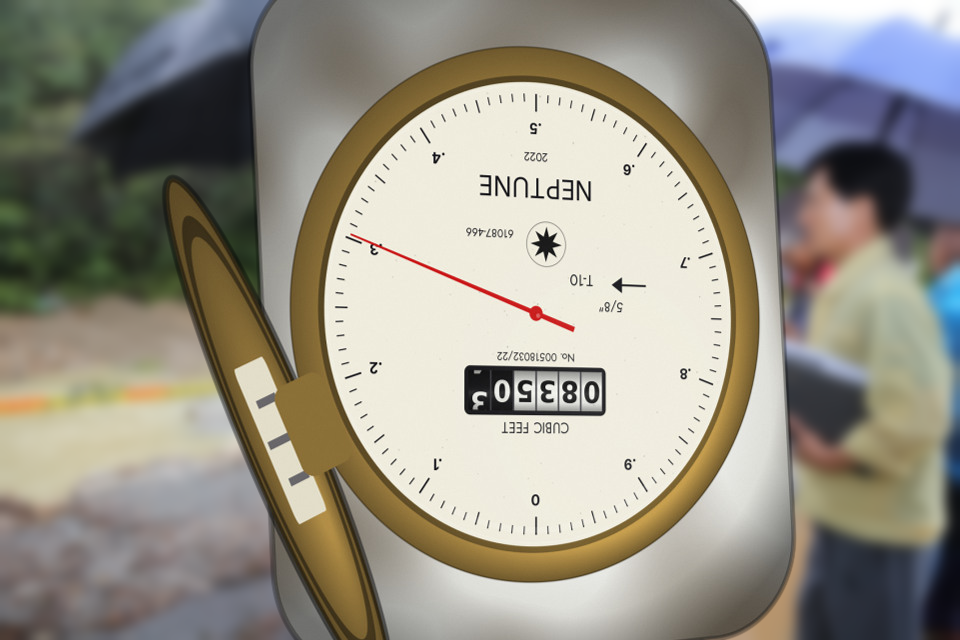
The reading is 83503.30ft³
